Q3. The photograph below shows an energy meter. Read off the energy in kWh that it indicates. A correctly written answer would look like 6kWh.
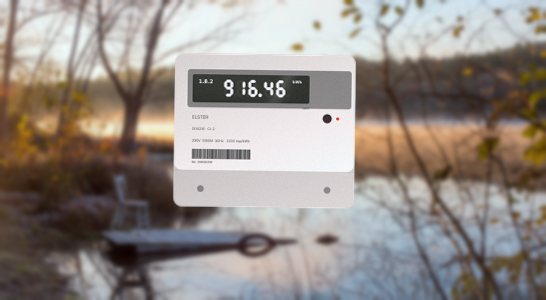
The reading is 916.46kWh
